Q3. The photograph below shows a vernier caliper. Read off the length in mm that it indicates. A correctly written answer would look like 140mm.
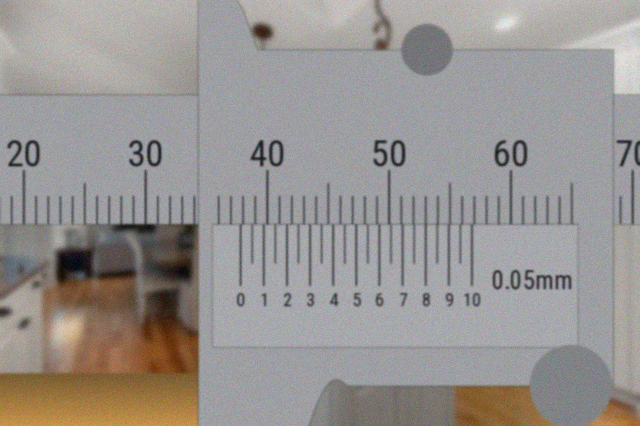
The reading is 37.8mm
